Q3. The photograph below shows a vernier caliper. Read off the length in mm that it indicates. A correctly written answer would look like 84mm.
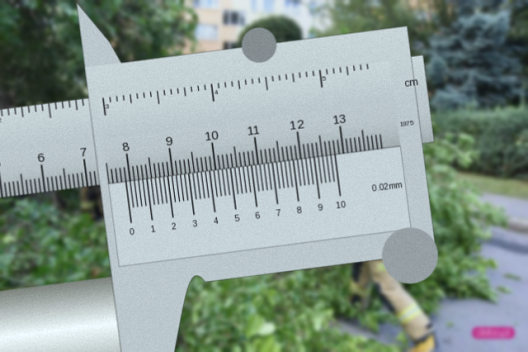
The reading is 79.0mm
